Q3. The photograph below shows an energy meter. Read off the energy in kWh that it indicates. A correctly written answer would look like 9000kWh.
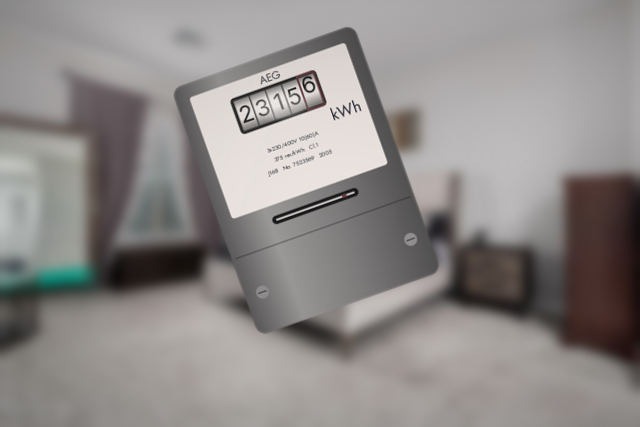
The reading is 2315.6kWh
